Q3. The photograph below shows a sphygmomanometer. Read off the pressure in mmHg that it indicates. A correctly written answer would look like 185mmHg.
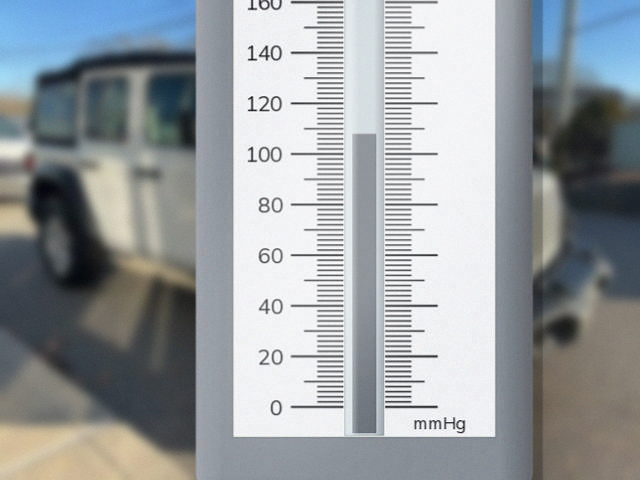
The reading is 108mmHg
